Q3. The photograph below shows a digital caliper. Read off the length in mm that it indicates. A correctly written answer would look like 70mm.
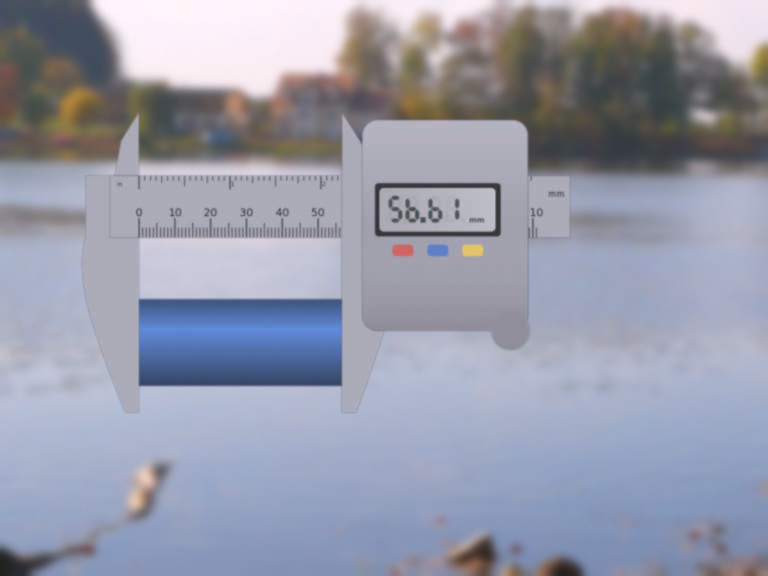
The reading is 56.61mm
